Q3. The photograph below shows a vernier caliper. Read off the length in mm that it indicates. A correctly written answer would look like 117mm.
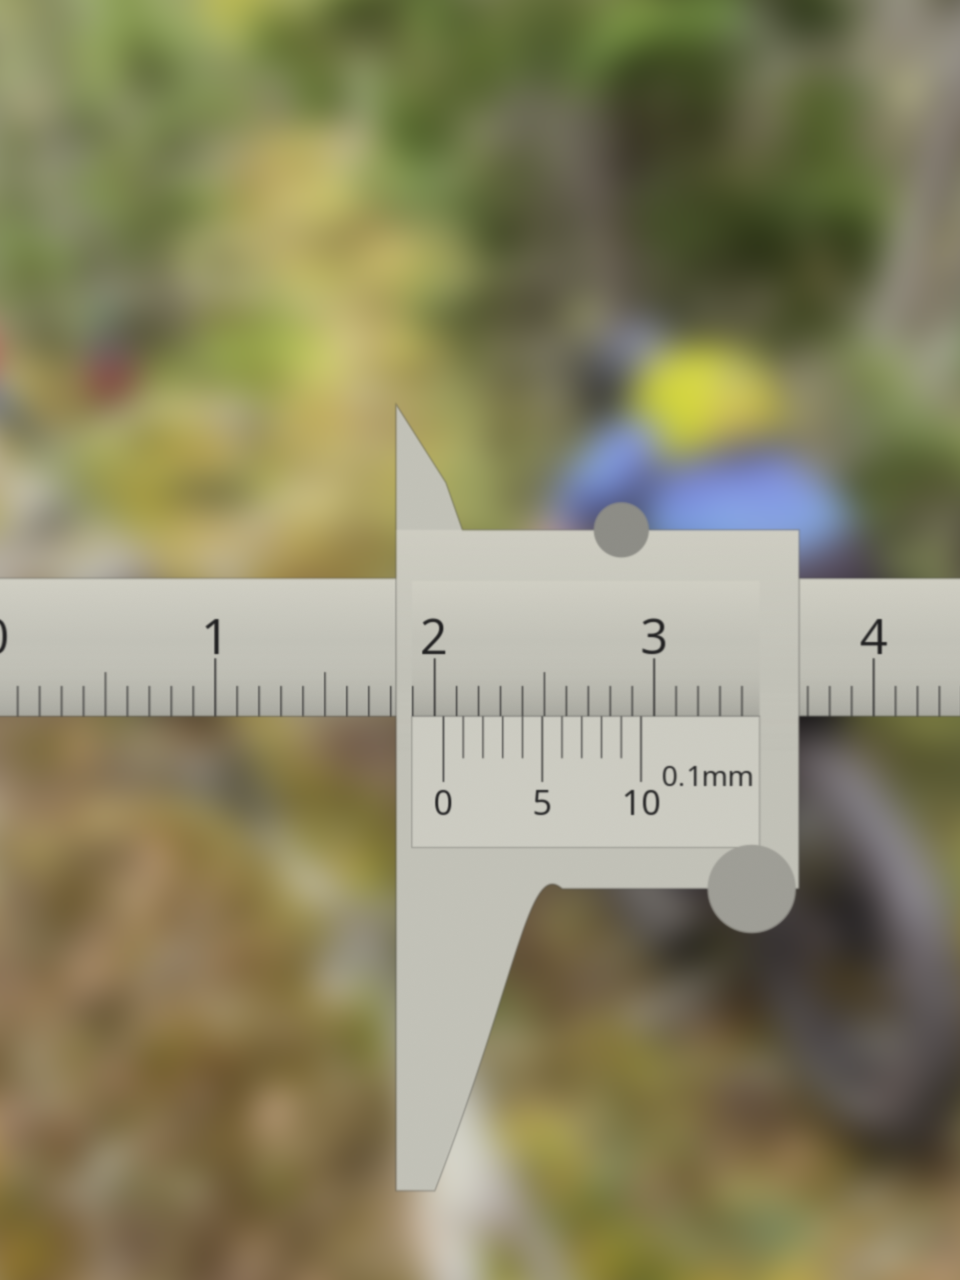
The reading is 20.4mm
